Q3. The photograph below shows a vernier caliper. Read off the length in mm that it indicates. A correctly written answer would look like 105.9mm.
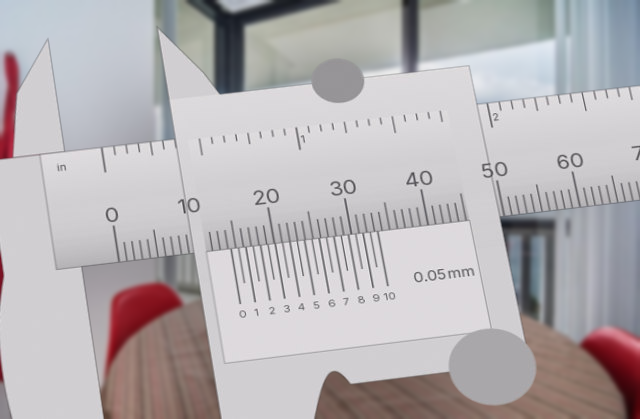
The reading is 14.4mm
